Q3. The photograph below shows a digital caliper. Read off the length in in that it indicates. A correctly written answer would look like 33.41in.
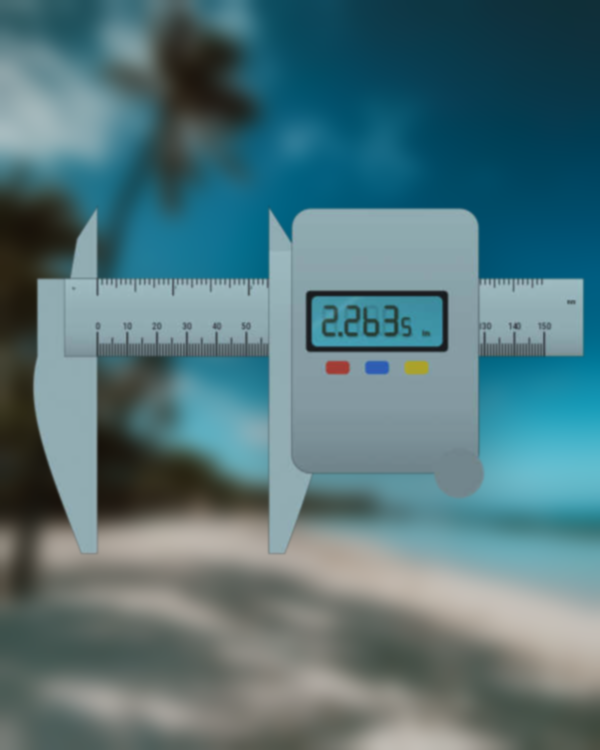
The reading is 2.2635in
